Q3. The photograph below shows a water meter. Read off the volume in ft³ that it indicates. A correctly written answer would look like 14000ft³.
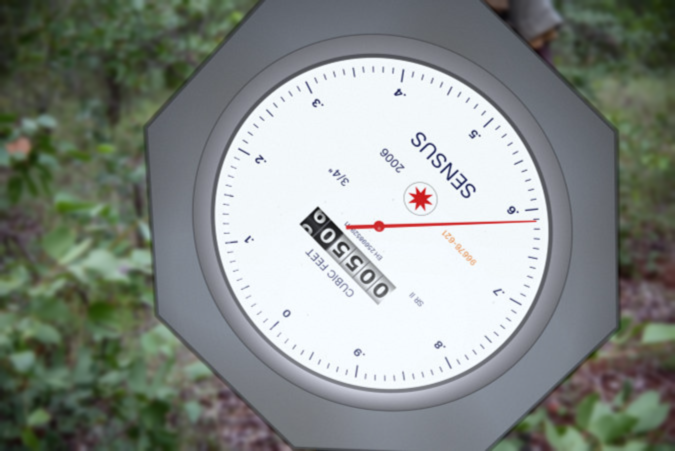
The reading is 5508.61ft³
